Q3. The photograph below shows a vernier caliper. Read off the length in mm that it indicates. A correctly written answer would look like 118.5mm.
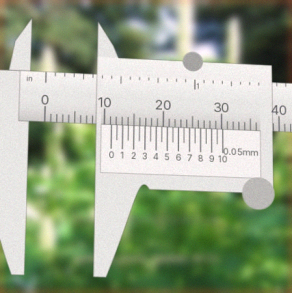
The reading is 11.2mm
